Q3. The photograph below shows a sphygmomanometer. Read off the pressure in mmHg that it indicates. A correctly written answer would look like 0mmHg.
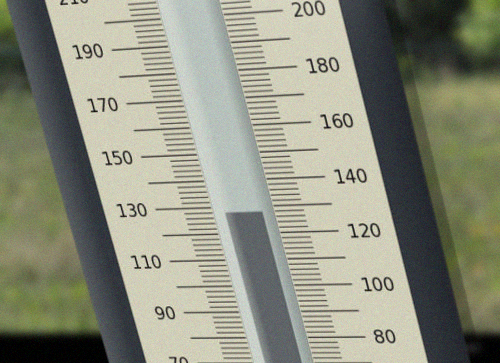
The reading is 128mmHg
